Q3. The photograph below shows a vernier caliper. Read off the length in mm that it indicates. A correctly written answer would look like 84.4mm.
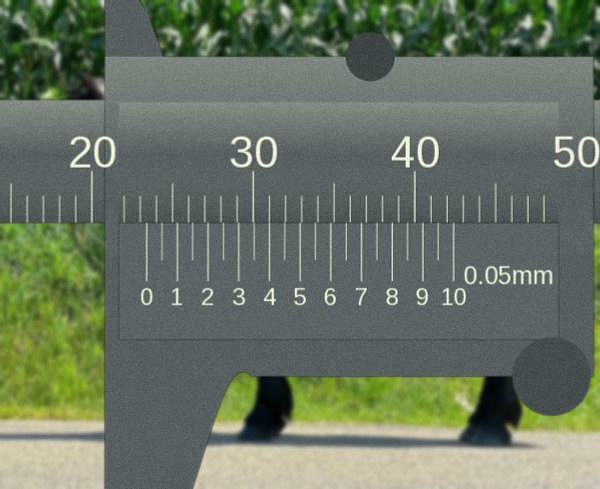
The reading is 23.4mm
